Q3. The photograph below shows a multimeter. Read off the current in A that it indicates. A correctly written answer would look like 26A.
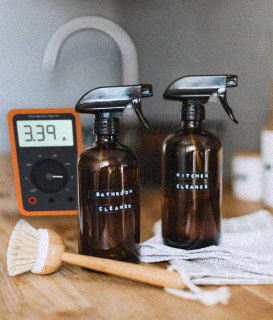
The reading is 3.39A
